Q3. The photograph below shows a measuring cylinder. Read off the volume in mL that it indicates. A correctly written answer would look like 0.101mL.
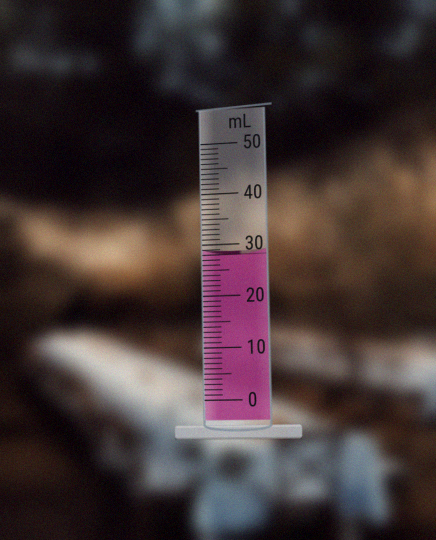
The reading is 28mL
